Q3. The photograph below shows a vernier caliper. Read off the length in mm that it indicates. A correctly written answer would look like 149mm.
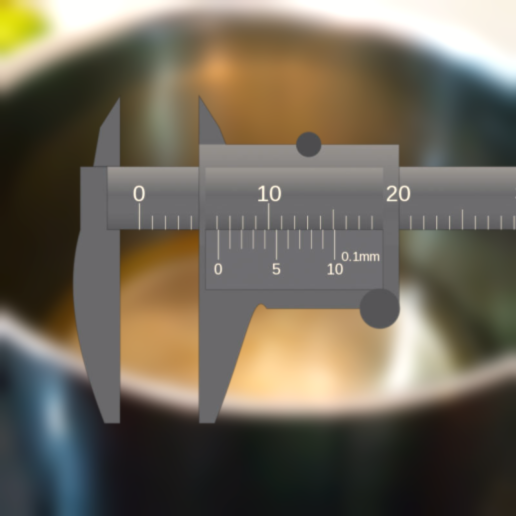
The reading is 6.1mm
